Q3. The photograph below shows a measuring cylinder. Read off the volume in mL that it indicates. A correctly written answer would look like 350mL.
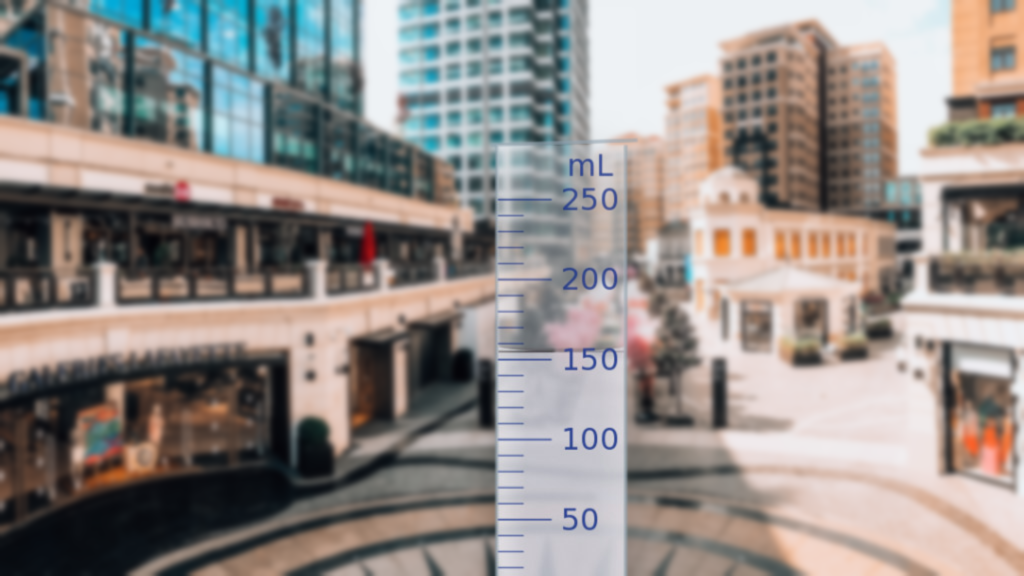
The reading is 155mL
